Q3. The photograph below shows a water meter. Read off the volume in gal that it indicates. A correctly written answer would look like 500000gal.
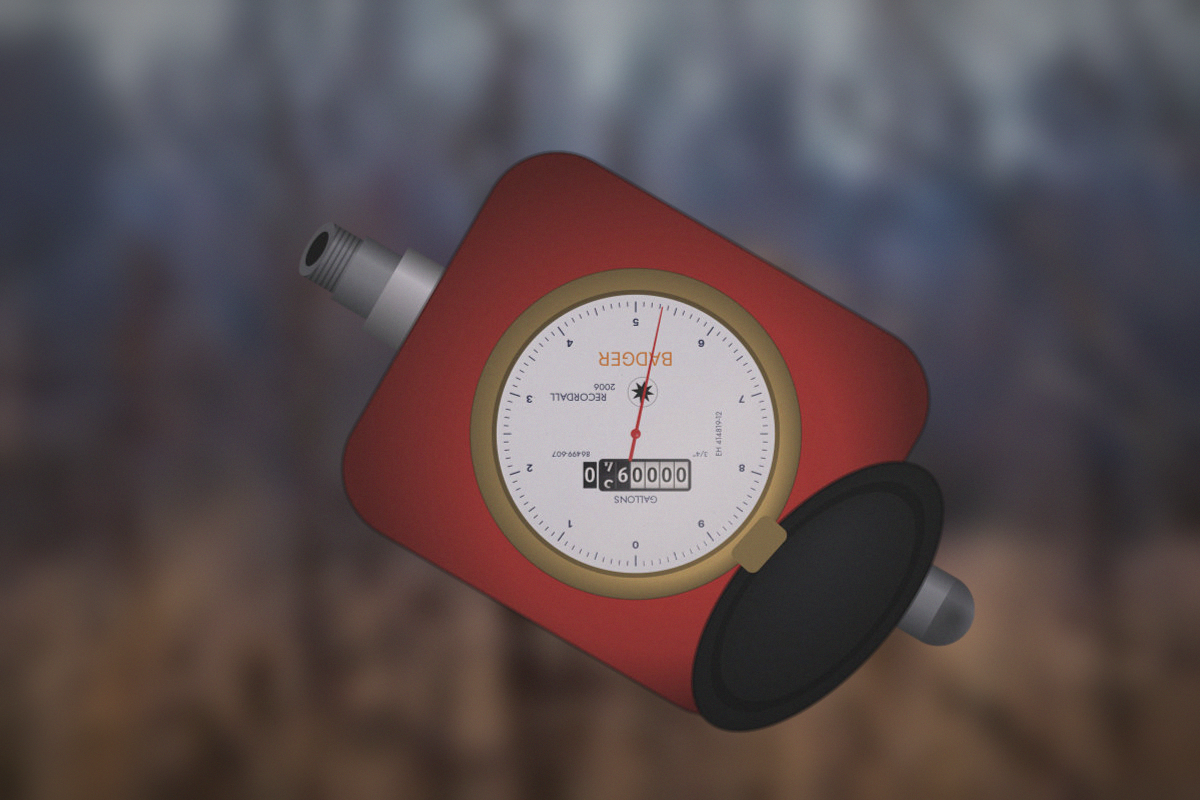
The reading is 935.3gal
